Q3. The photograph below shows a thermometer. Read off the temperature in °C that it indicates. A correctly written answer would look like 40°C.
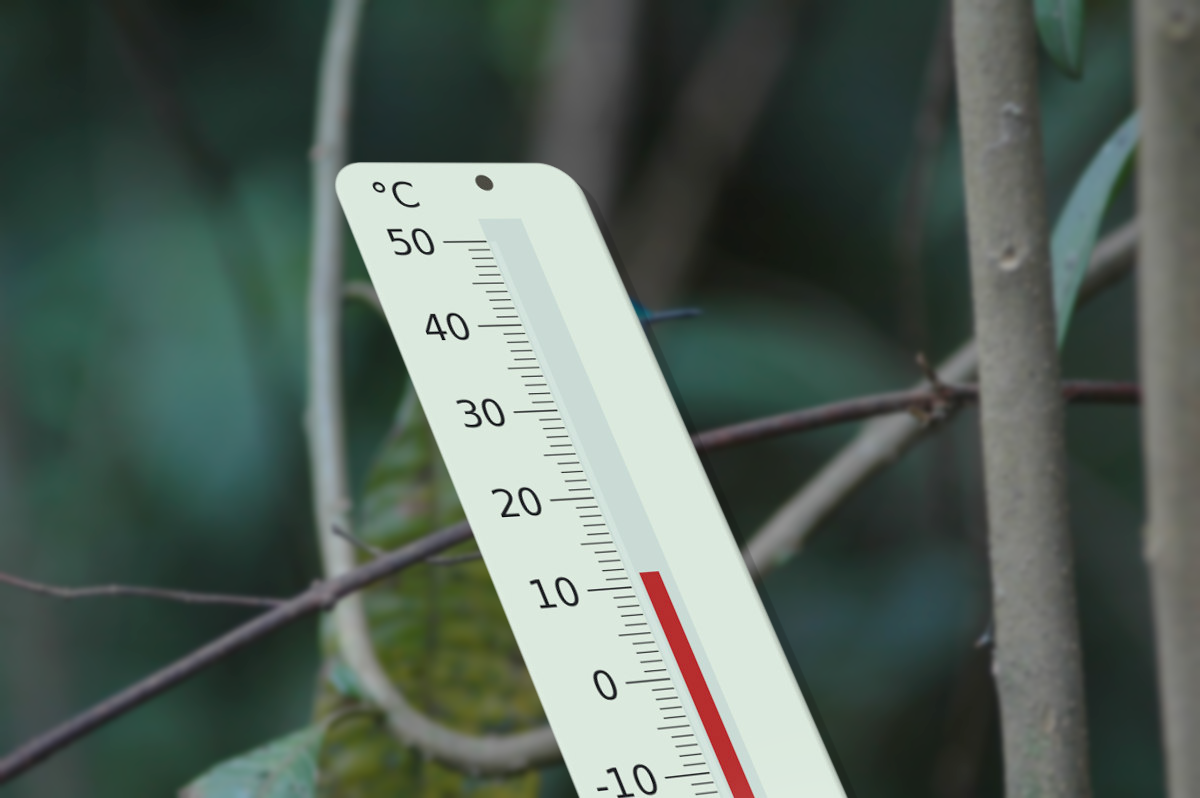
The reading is 11.5°C
